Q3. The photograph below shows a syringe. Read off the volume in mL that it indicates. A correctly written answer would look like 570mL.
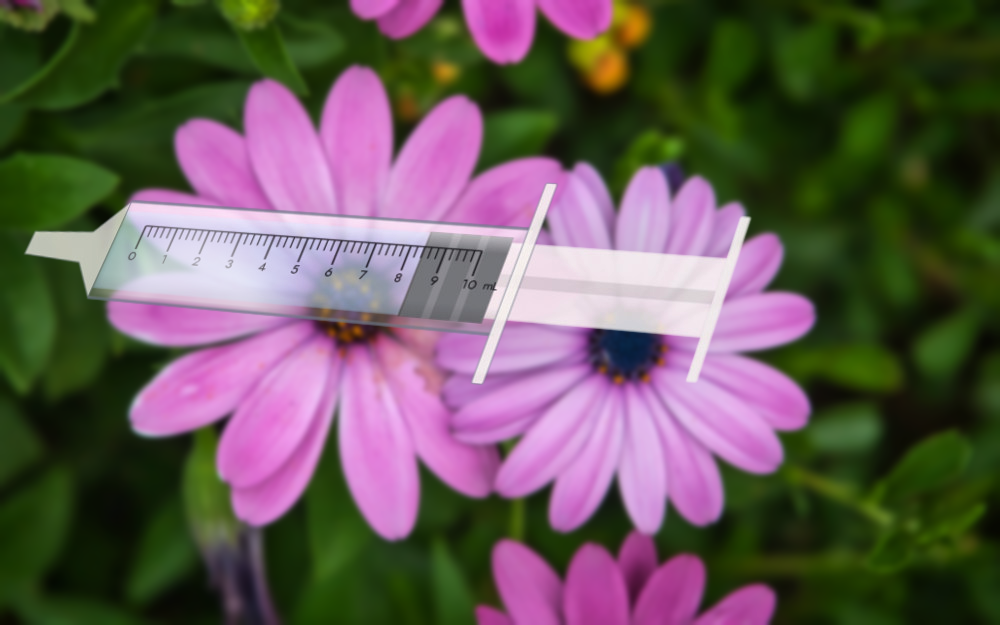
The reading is 8.4mL
